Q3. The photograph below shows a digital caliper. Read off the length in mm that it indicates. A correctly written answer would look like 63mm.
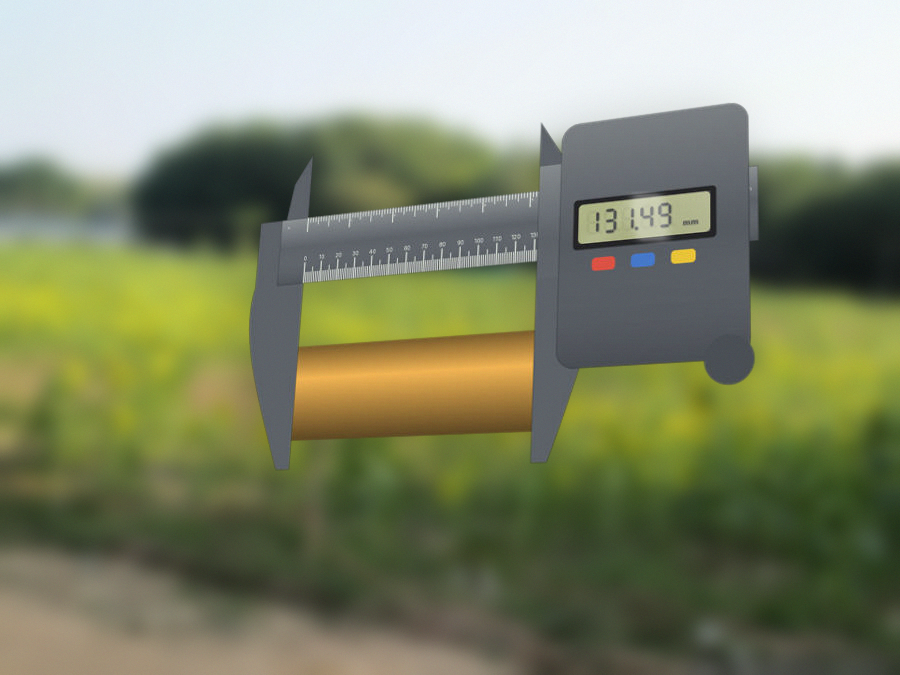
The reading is 131.49mm
